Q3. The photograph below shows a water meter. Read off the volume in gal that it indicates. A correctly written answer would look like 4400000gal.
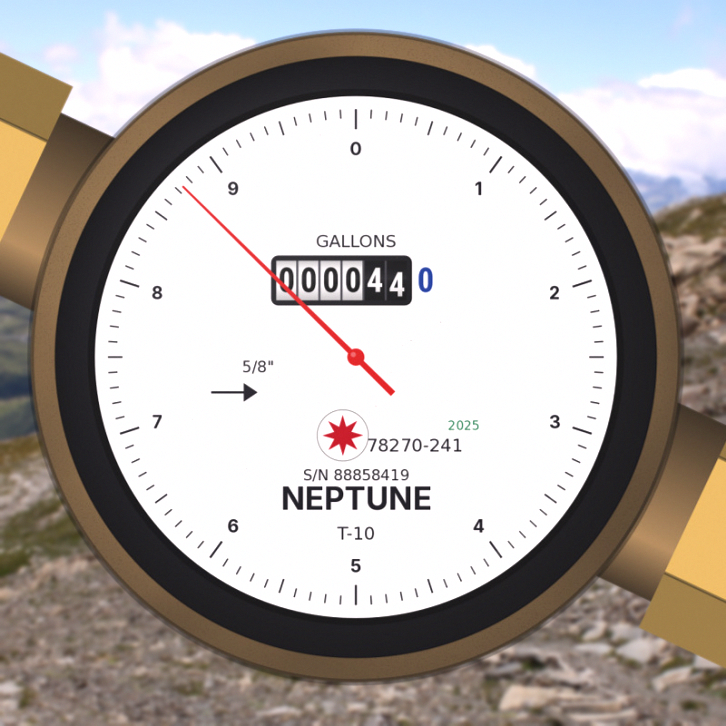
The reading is 438.7gal
